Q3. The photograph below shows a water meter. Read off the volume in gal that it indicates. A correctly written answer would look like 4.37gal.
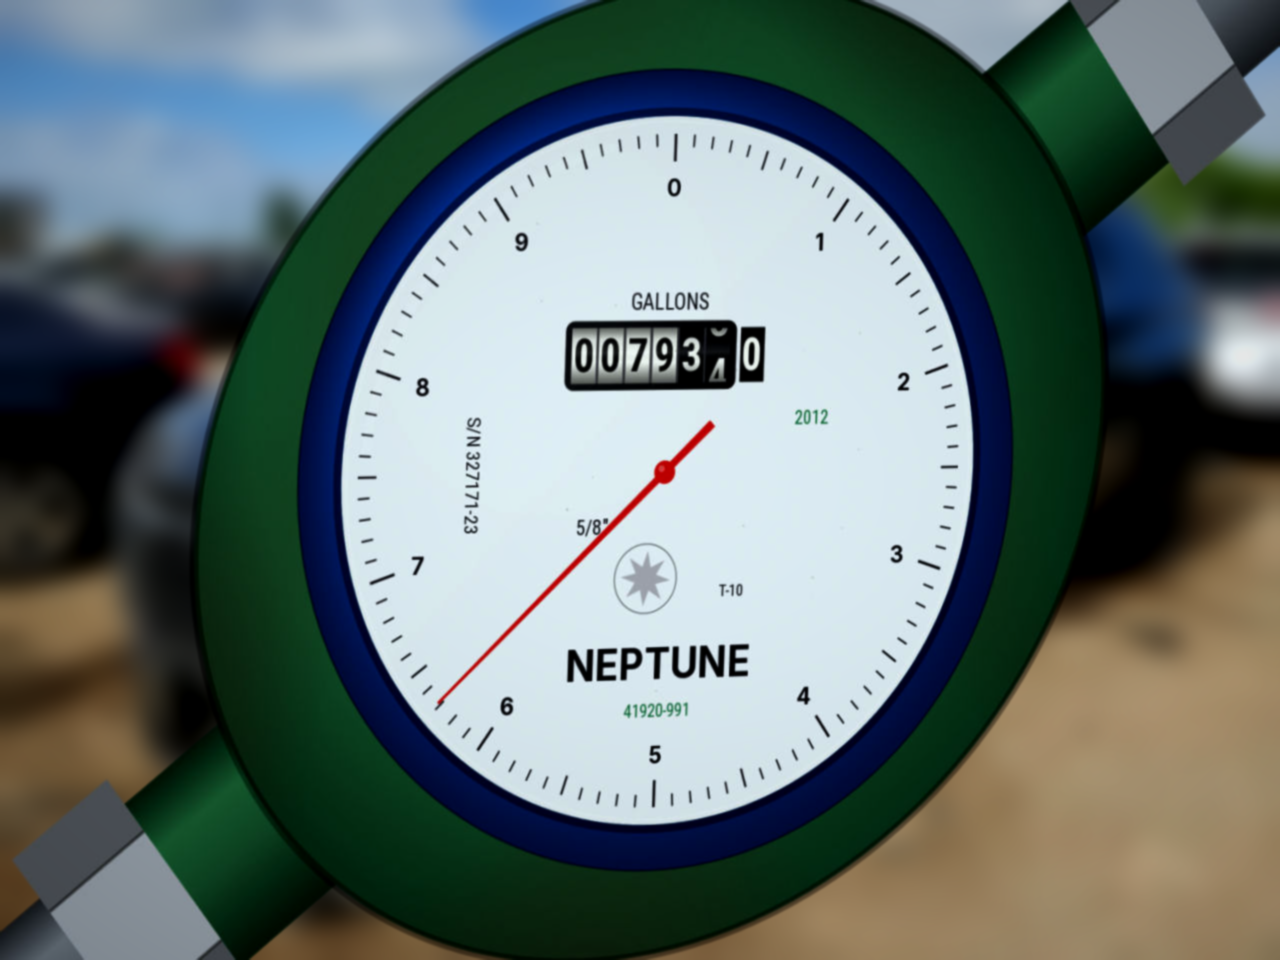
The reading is 79336.3gal
